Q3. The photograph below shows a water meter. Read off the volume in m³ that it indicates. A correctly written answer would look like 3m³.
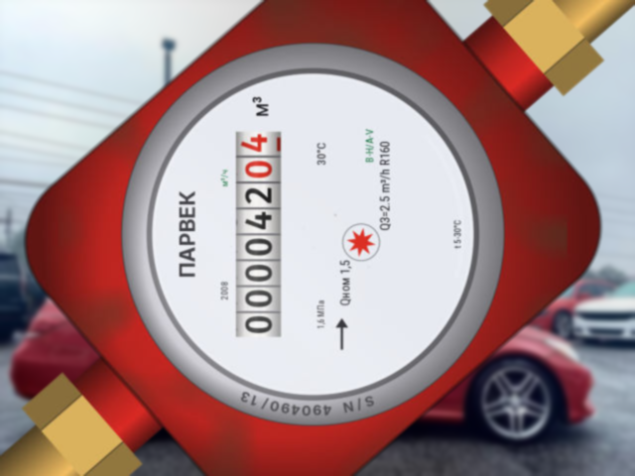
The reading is 42.04m³
